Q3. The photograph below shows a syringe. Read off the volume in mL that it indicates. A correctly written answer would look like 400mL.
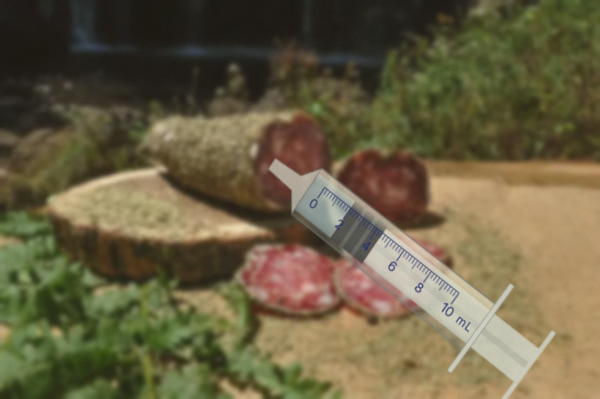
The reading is 2mL
